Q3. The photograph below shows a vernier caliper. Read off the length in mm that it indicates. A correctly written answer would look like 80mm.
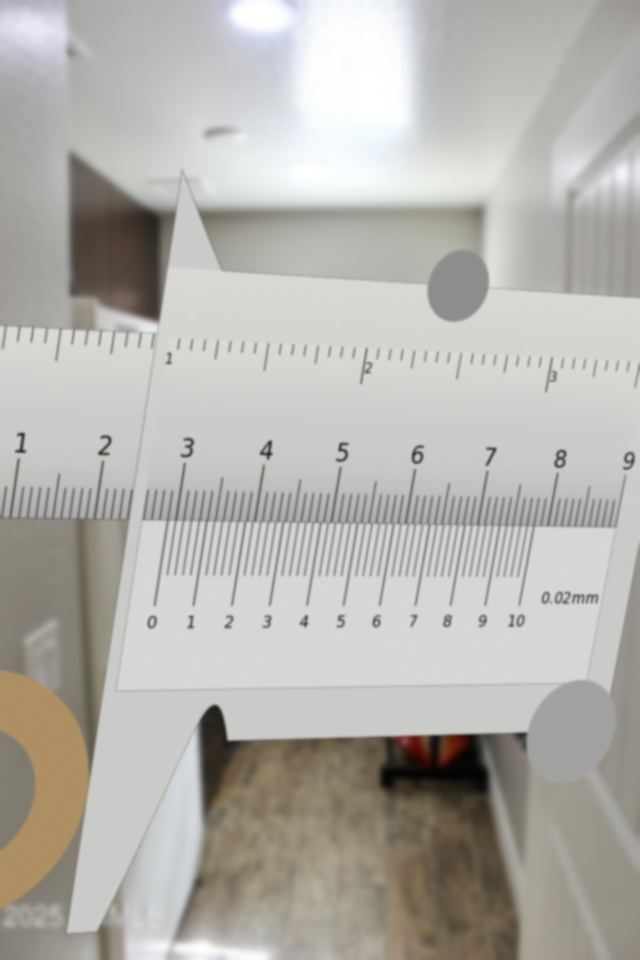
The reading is 29.0mm
